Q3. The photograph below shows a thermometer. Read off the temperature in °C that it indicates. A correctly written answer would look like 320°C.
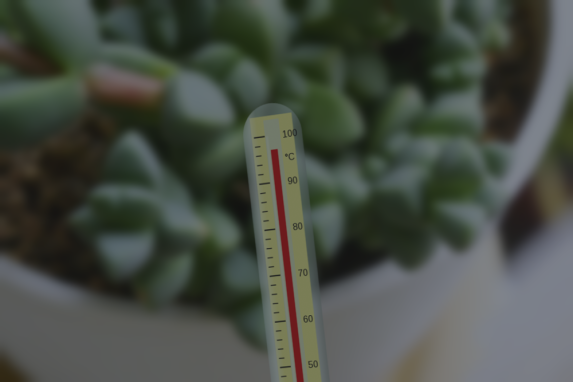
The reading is 97°C
